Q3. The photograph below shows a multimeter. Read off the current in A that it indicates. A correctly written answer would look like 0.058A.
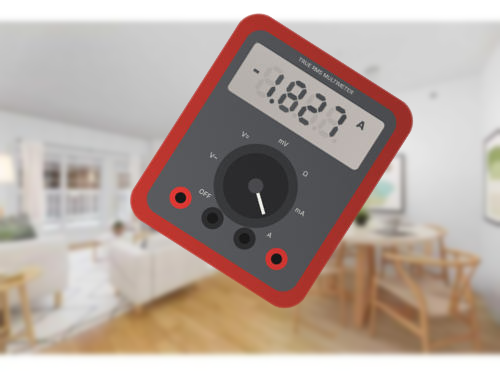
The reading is -1.827A
